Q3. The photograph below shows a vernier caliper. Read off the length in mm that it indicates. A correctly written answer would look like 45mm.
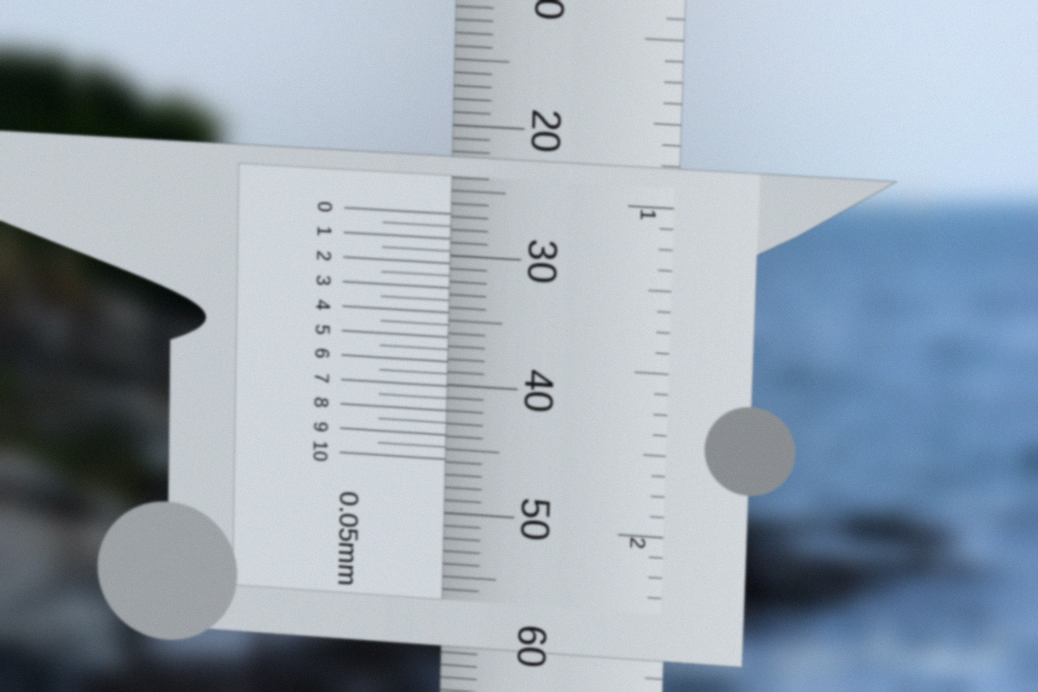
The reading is 26.8mm
